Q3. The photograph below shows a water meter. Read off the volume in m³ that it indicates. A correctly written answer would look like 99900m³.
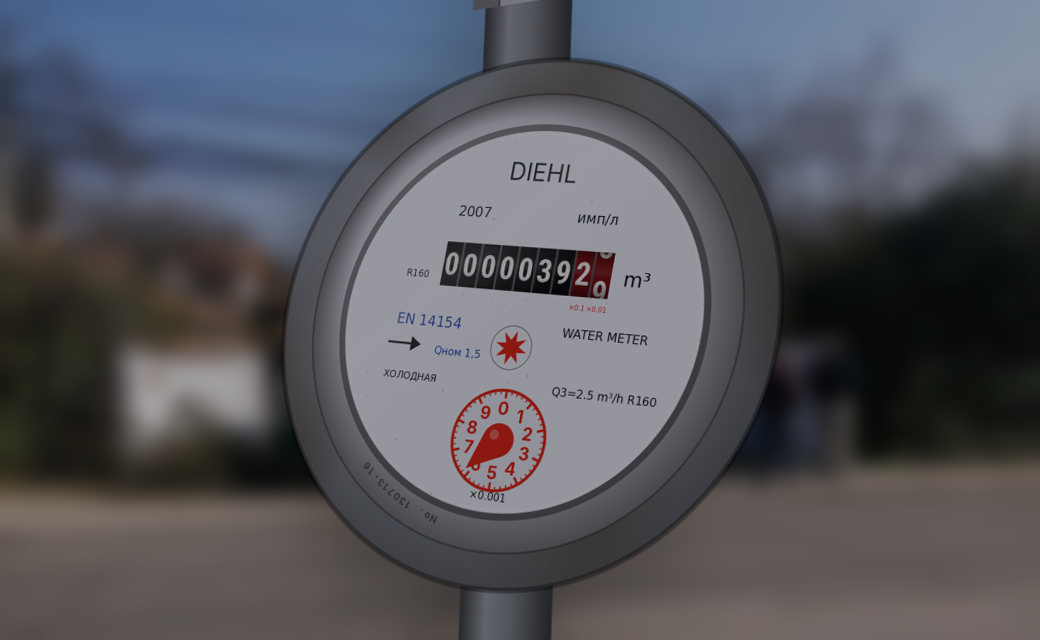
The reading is 39.286m³
